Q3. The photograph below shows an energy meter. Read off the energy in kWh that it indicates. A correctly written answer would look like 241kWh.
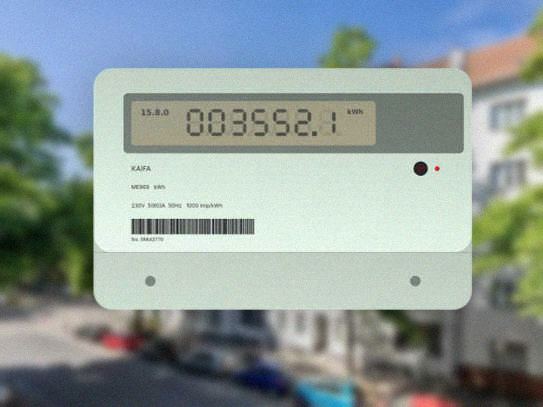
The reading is 3552.1kWh
